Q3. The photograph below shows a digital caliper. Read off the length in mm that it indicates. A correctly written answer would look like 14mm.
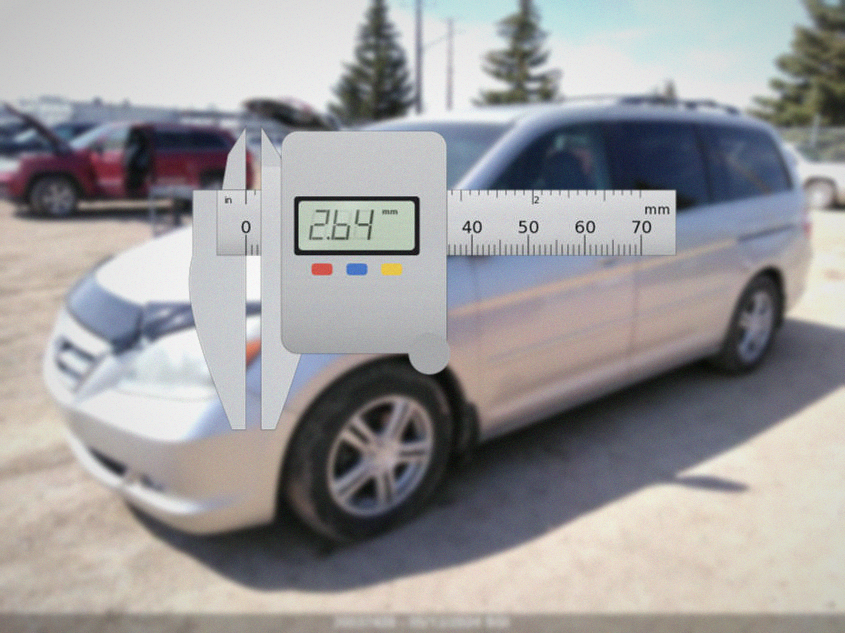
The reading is 2.64mm
